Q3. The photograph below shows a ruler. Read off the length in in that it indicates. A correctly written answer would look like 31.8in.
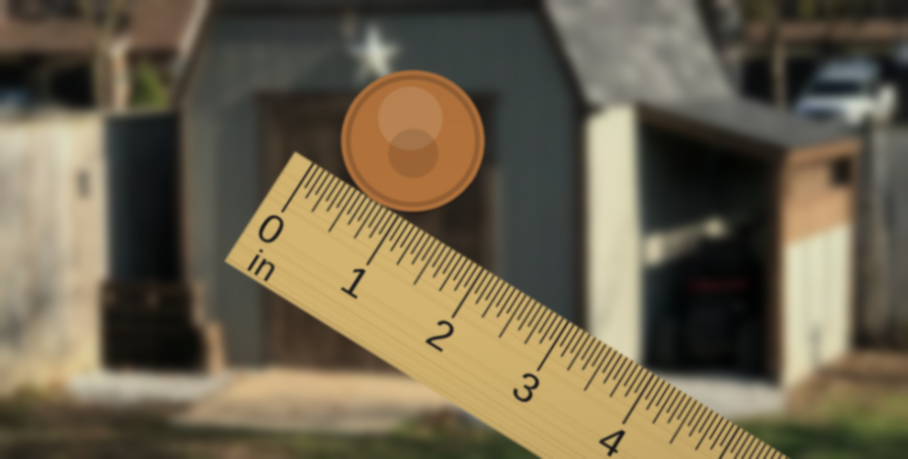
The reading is 1.4375in
